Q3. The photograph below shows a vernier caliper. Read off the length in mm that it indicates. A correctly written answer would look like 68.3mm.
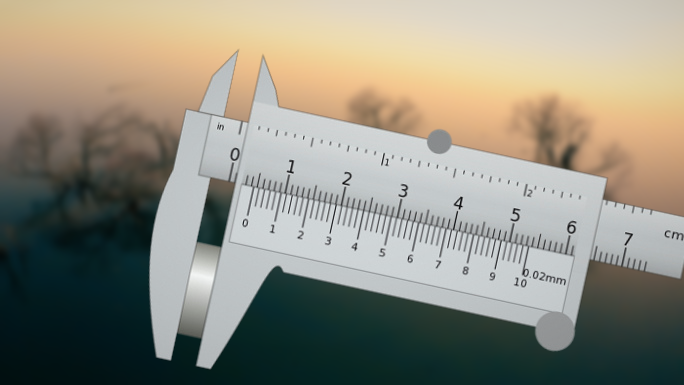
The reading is 4.4mm
